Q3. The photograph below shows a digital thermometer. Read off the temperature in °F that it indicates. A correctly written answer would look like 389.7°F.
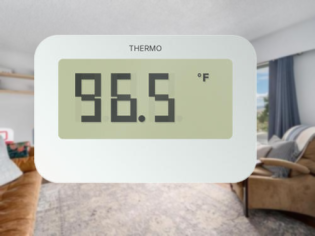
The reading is 96.5°F
